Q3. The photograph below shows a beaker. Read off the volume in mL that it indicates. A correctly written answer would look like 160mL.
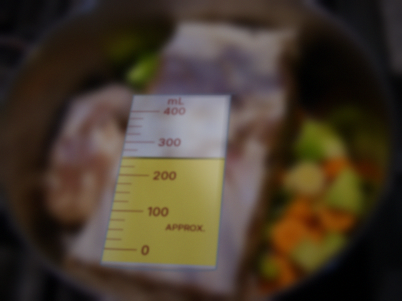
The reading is 250mL
